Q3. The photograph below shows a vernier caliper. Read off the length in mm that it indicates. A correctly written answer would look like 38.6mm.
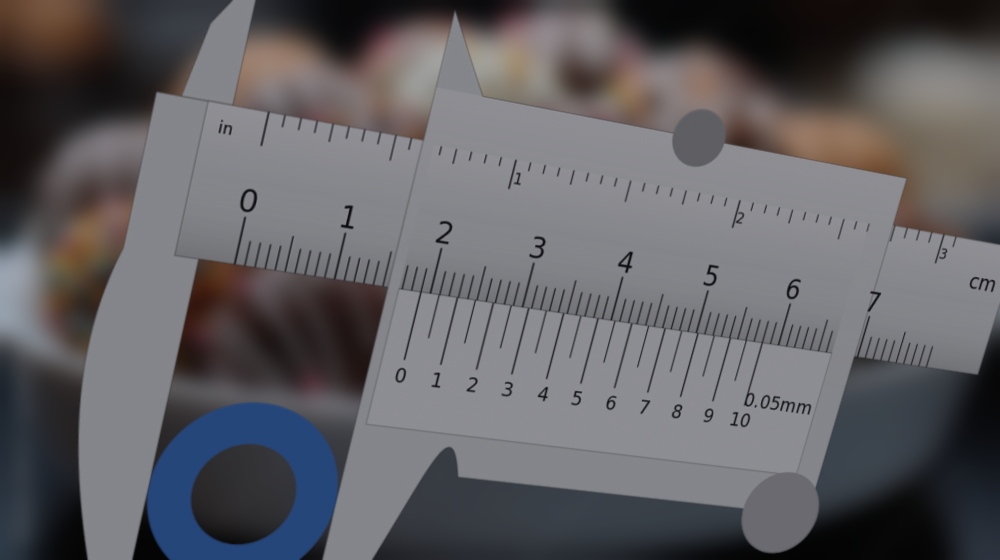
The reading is 19.0mm
